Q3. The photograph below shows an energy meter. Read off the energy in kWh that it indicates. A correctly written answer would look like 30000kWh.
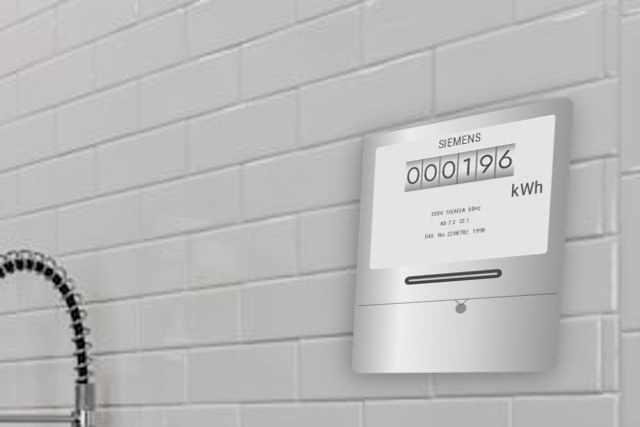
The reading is 196kWh
